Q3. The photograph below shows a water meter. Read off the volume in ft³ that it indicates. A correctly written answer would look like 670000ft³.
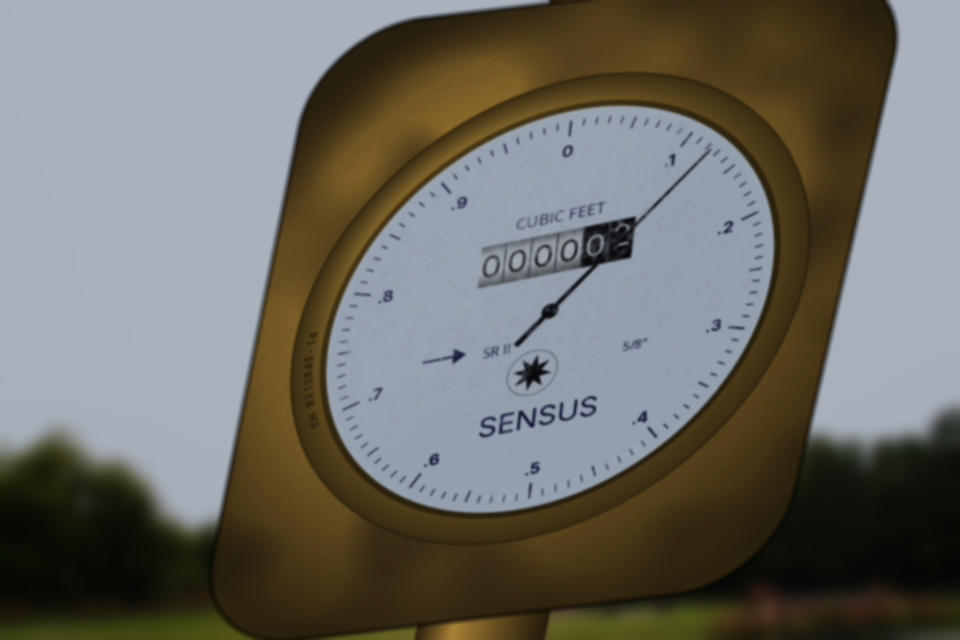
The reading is 2.12ft³
